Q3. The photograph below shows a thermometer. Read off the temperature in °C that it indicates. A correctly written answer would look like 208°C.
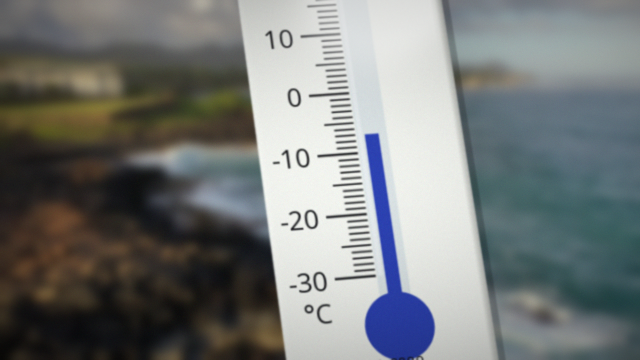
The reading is -7°C
